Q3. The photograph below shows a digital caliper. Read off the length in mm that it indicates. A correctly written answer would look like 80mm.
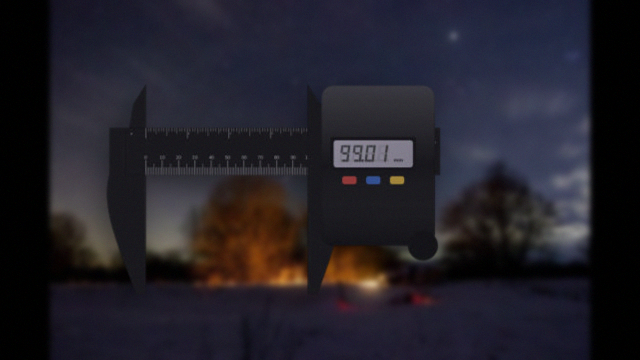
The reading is 99.01mm
